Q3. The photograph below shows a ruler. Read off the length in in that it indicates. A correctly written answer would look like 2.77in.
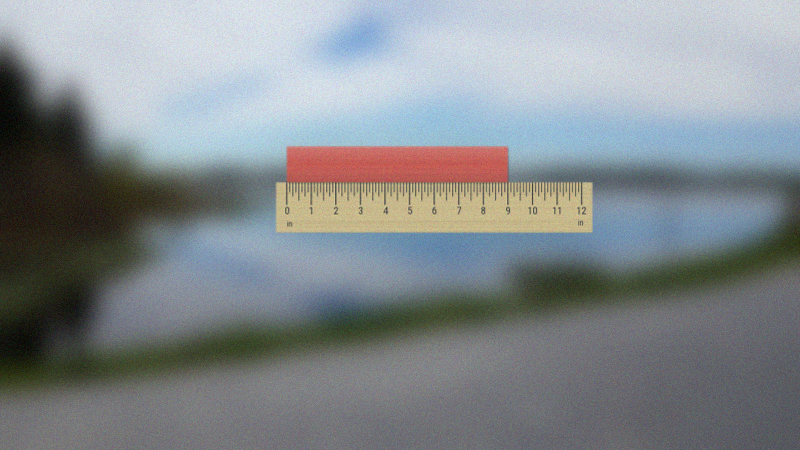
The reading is 9in
